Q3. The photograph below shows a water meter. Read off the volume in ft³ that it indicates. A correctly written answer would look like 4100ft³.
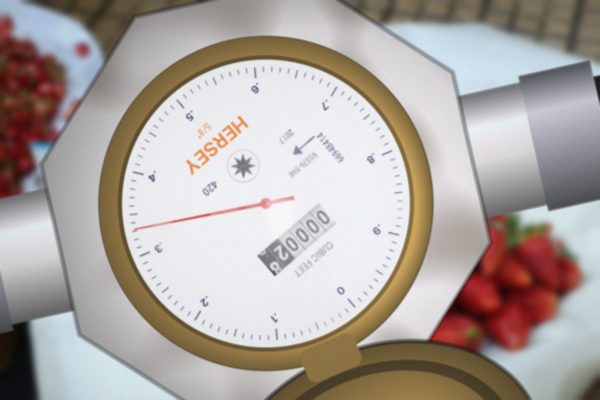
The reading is 28.33ft³
